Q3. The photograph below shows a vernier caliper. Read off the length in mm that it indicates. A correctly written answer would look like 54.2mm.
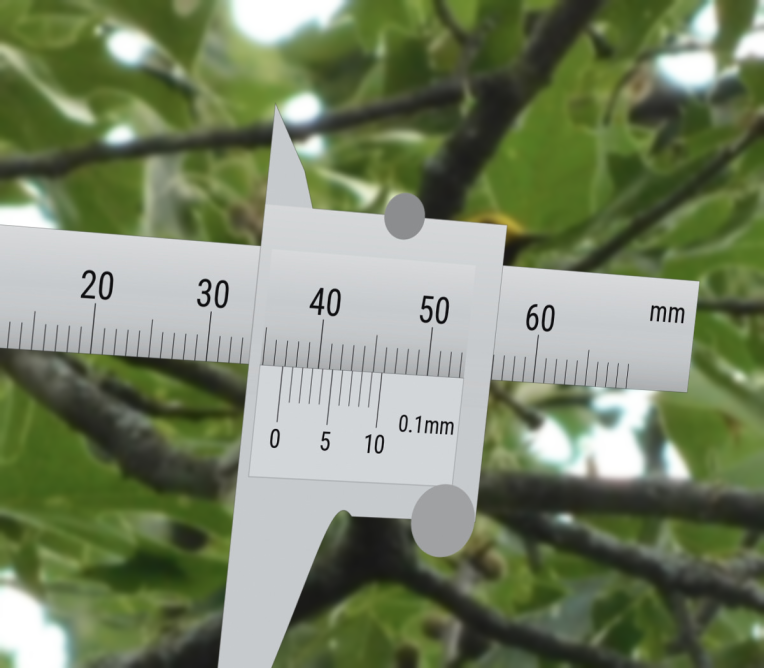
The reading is 36.8mm
